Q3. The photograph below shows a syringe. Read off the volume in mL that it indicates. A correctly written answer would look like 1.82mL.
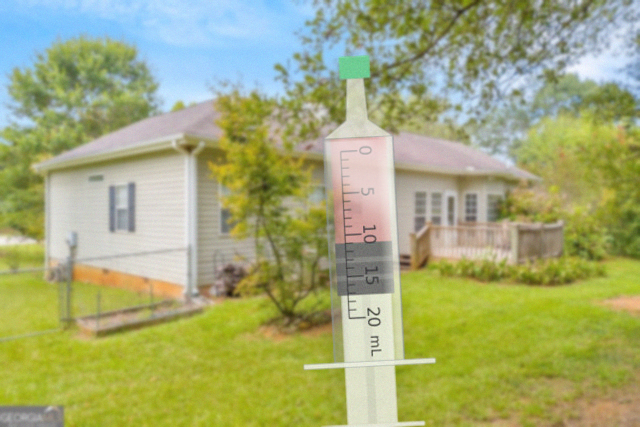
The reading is 11mL
